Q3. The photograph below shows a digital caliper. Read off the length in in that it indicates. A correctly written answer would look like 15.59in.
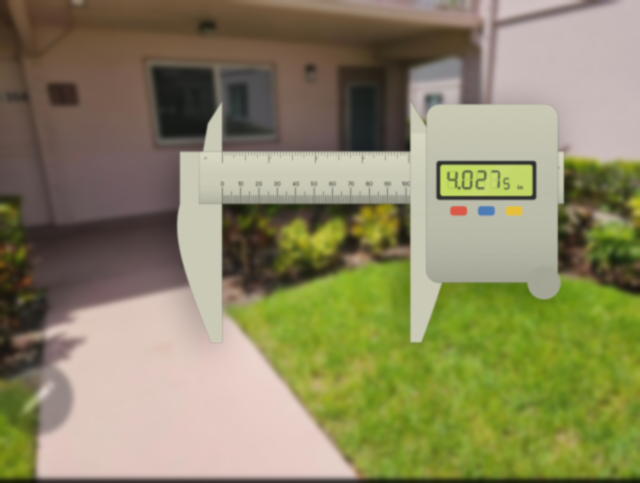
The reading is 4.0275in
